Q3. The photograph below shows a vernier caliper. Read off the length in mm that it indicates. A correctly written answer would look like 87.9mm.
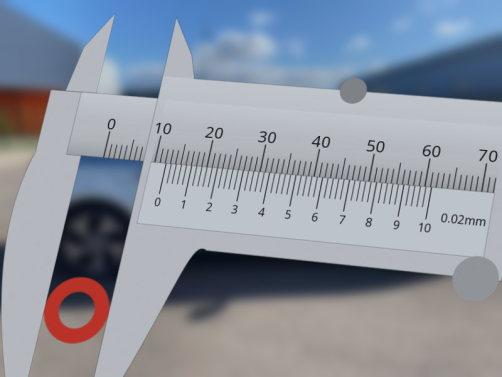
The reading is 12.2mm
